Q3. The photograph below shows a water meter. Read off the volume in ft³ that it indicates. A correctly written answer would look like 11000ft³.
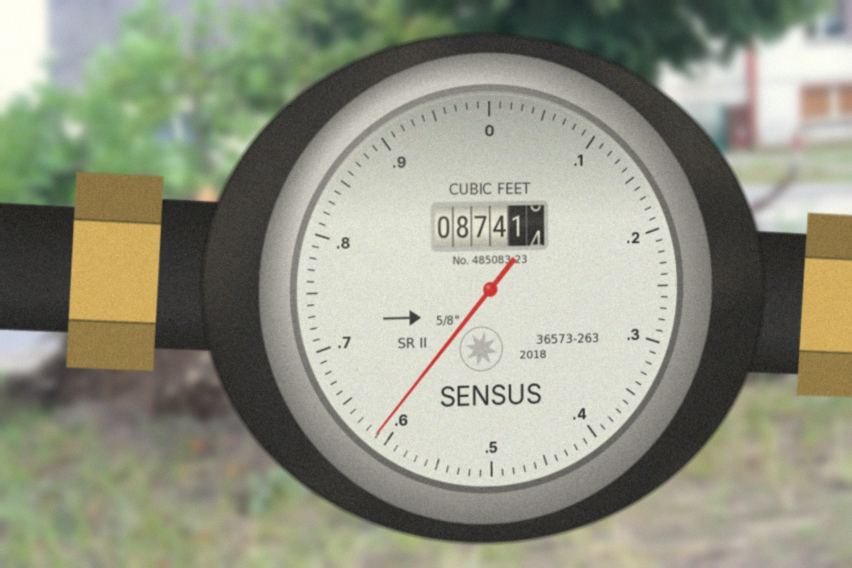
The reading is 87413.61ft³
